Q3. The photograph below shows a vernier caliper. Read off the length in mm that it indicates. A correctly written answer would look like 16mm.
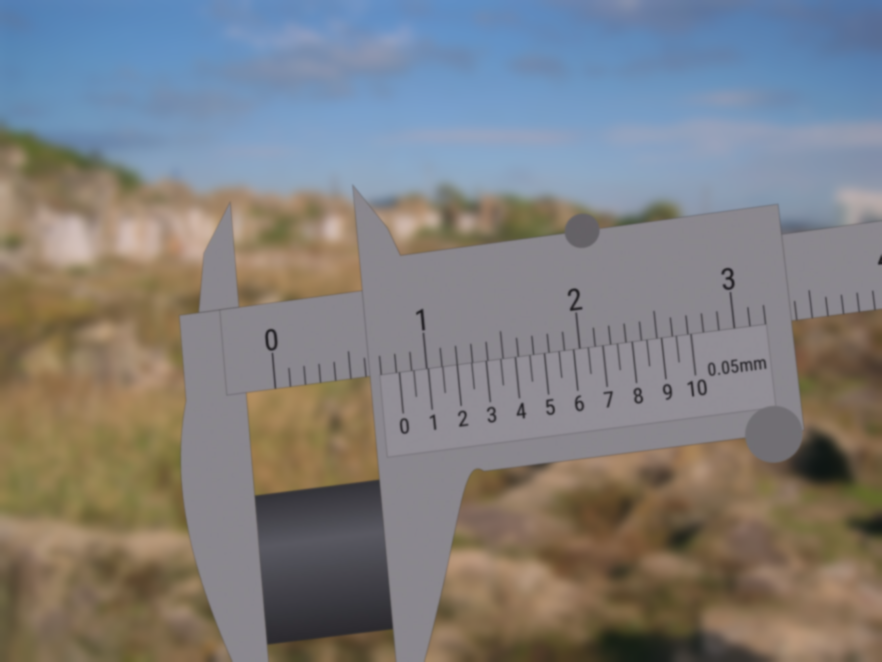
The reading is 8.2mm
